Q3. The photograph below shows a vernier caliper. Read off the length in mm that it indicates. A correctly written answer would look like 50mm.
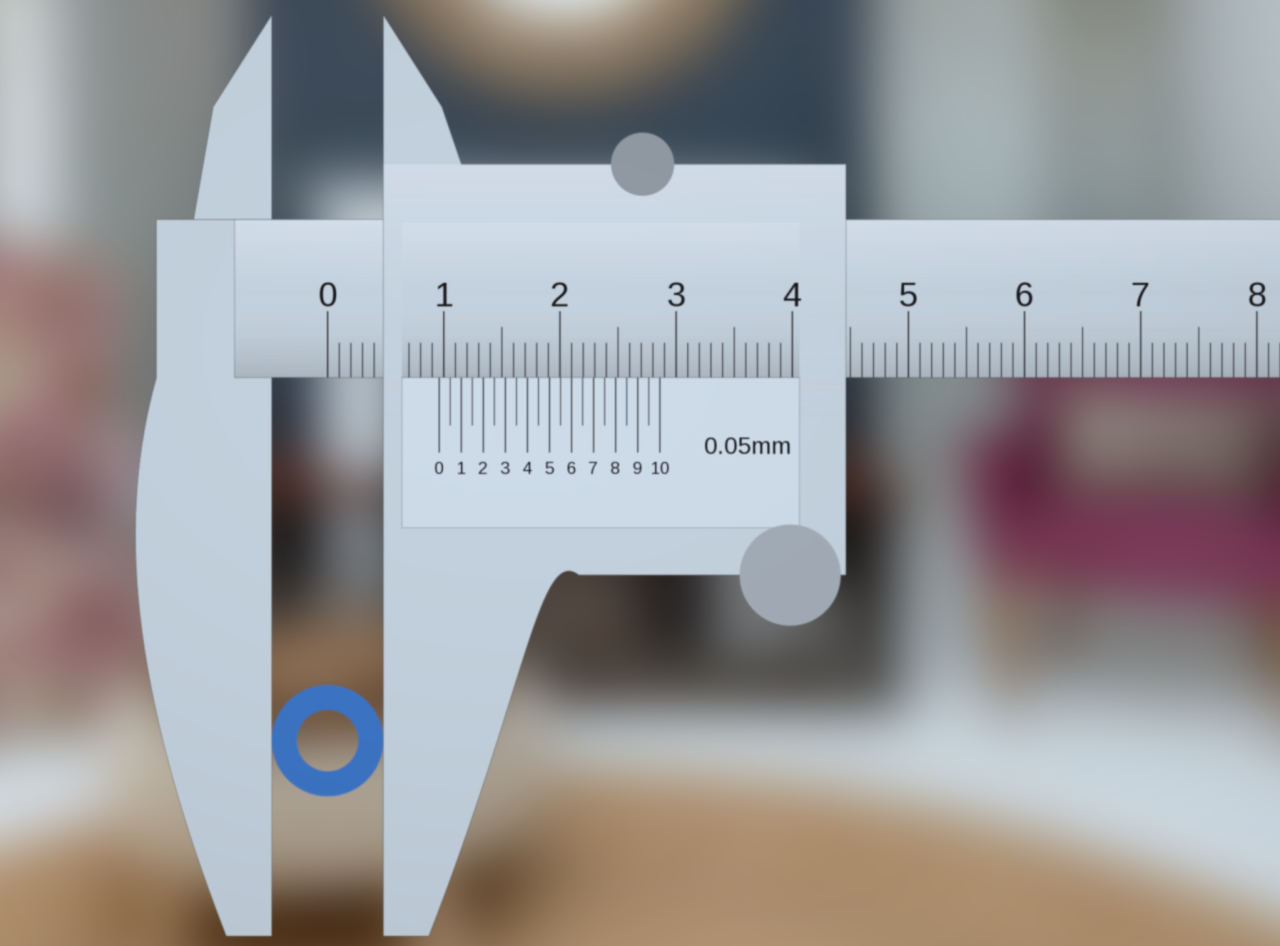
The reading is 9.6mm
